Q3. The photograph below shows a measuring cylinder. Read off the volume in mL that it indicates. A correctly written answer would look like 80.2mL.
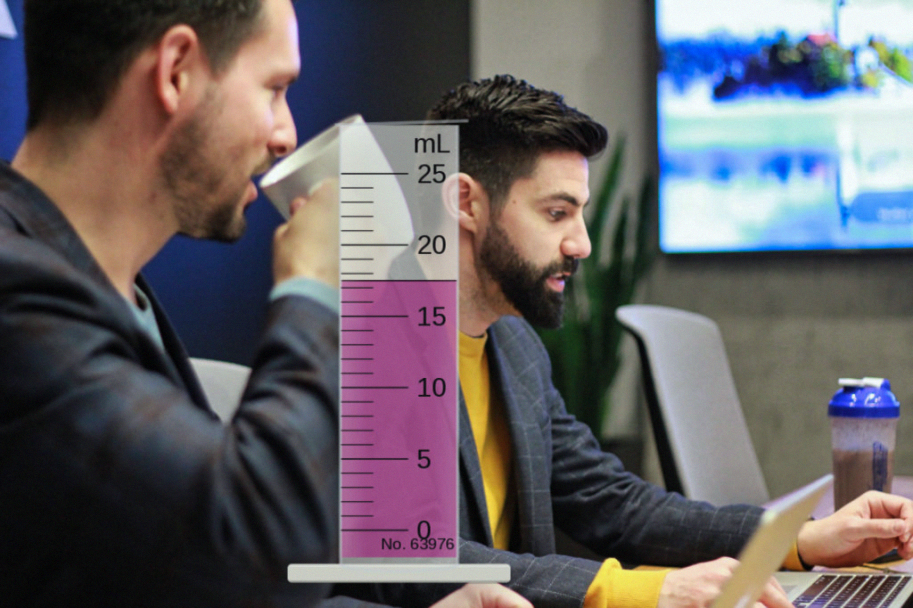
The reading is 17.5mL
